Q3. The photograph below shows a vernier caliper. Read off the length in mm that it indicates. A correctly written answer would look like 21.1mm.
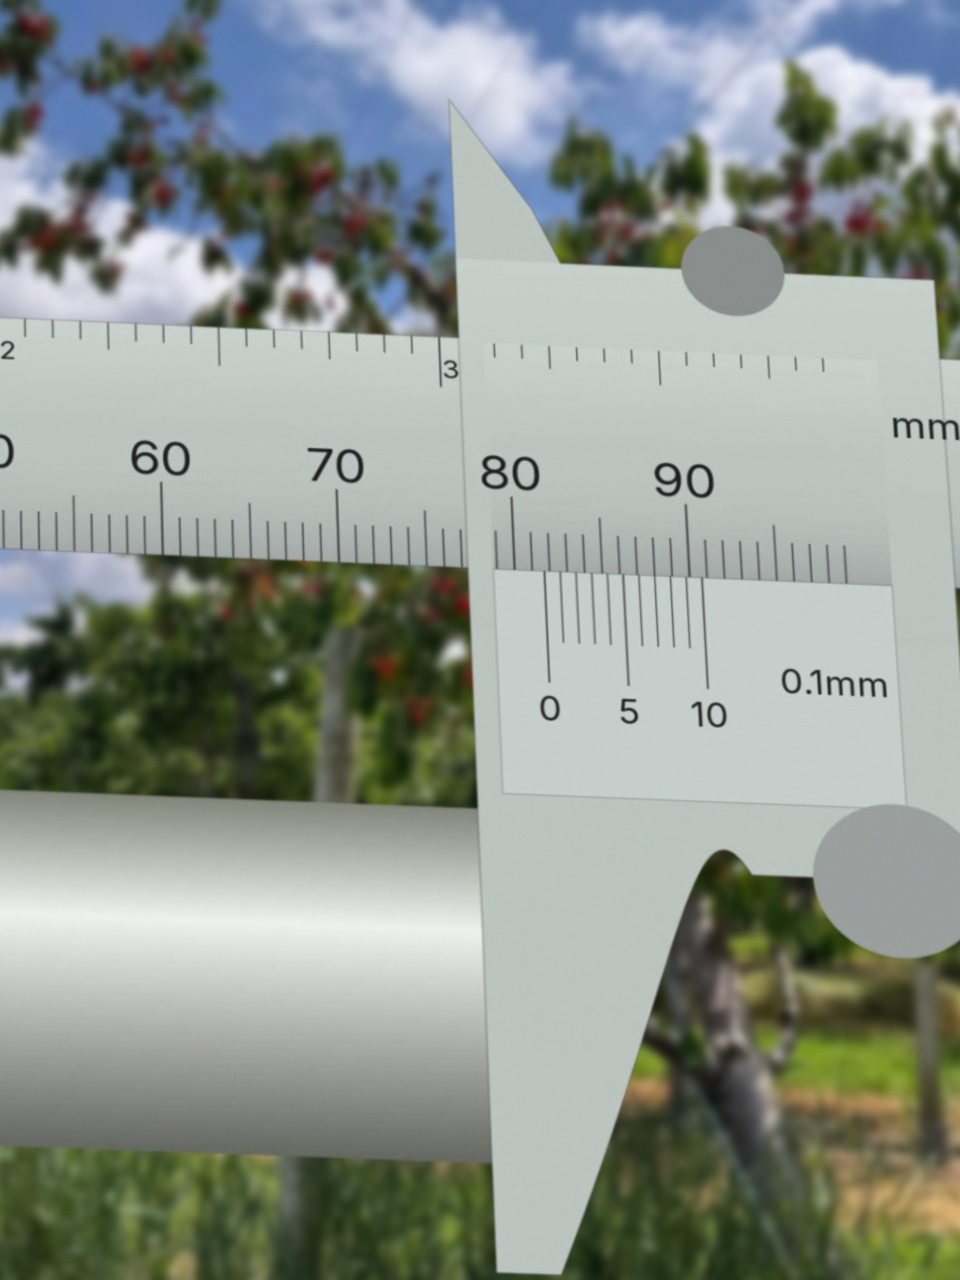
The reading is 81.7mm
